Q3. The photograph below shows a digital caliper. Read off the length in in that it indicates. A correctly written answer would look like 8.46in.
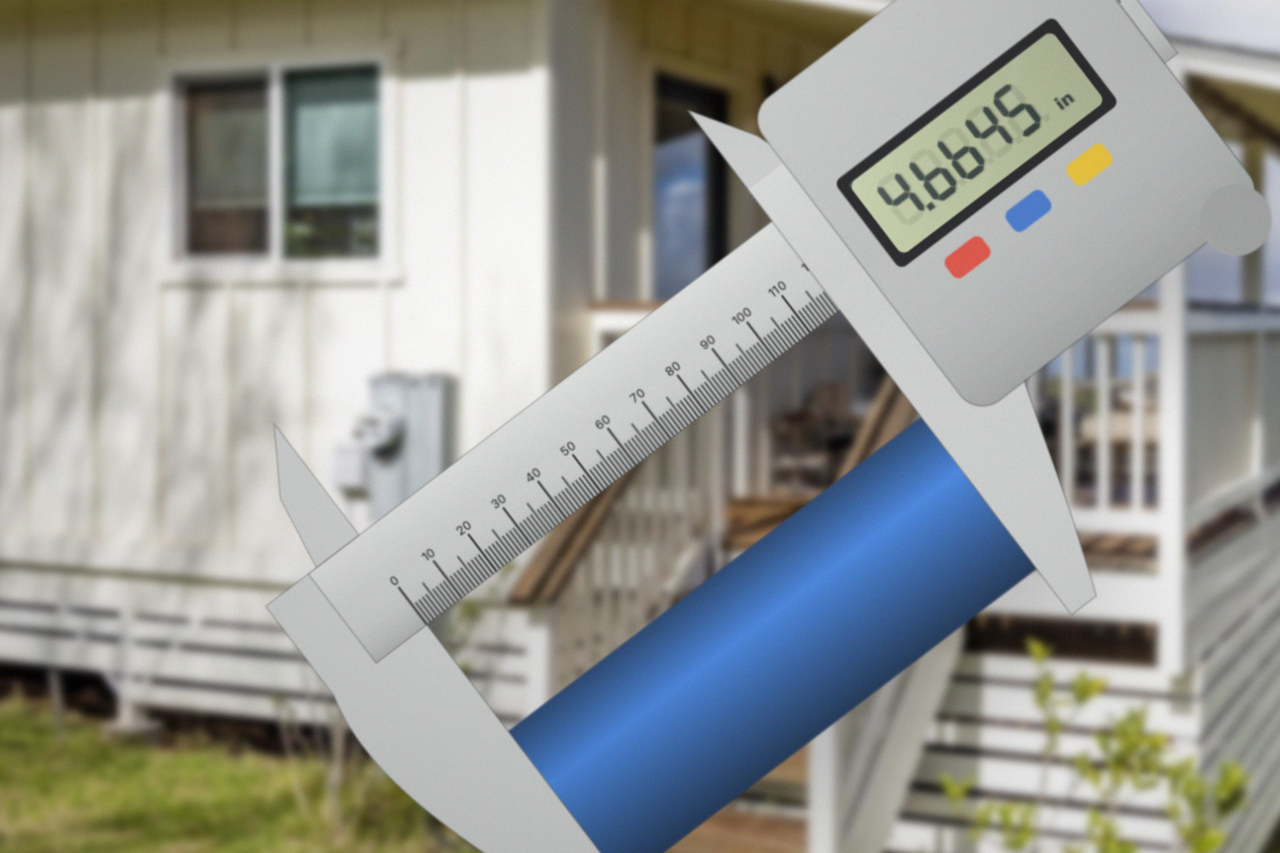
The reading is 4.6645in
